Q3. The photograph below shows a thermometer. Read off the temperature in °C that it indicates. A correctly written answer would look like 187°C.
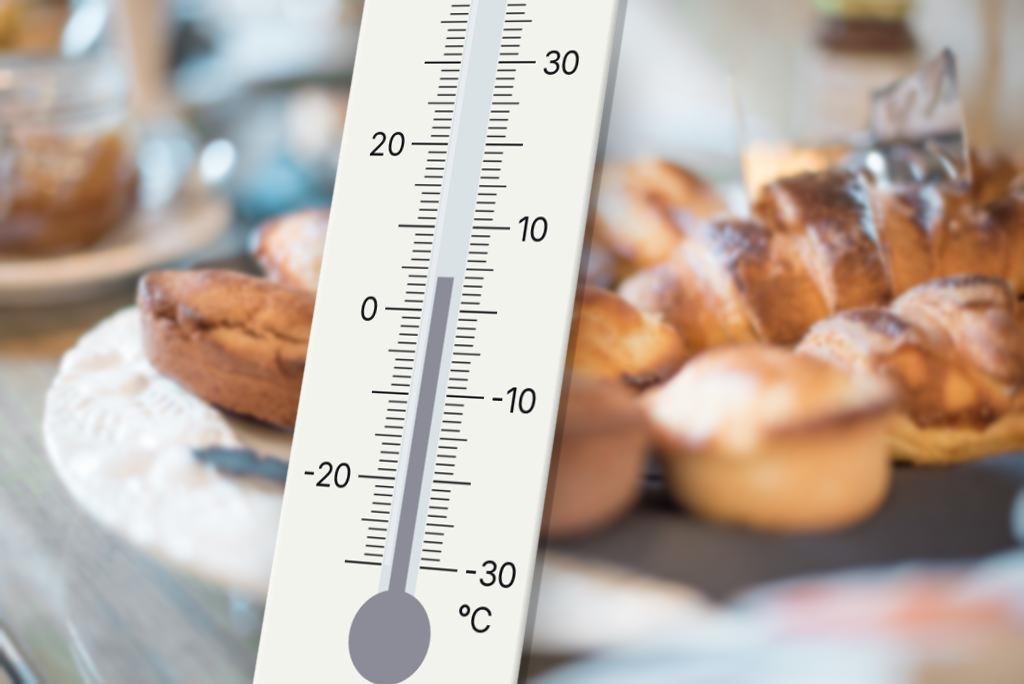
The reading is 4°C
